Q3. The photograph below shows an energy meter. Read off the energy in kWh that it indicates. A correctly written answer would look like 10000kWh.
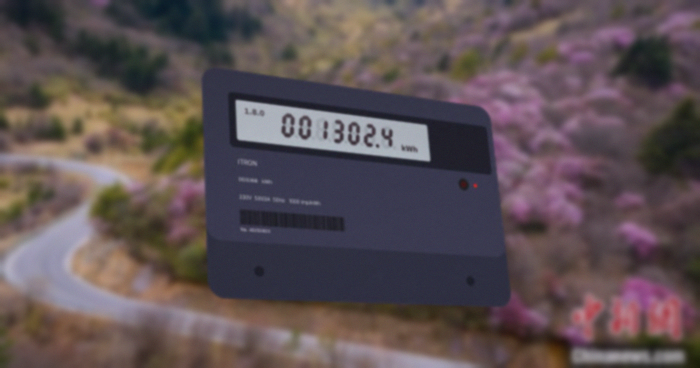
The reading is 1302.4kWh
